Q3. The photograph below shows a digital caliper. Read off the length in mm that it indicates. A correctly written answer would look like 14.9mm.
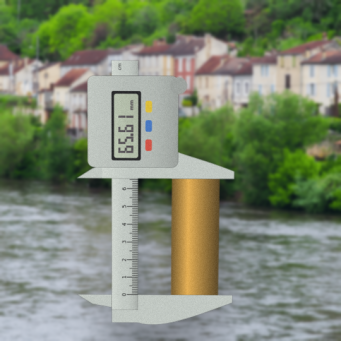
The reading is 65.61mm
